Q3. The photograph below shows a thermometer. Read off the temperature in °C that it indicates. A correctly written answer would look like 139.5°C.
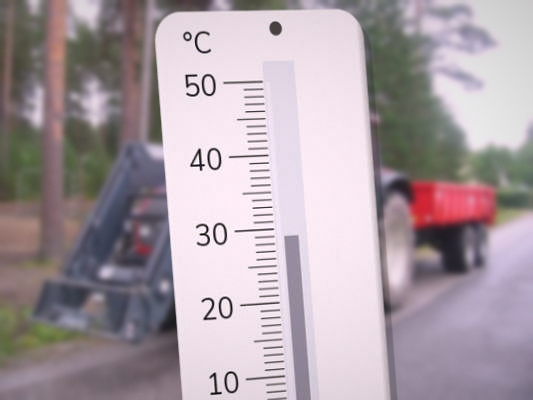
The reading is 29°C
